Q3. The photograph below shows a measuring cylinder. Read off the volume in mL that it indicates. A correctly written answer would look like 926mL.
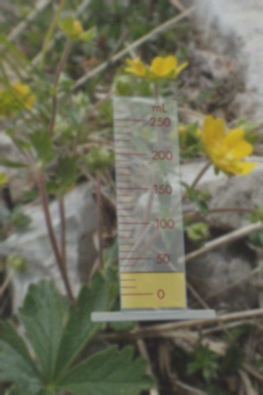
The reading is 30mL
